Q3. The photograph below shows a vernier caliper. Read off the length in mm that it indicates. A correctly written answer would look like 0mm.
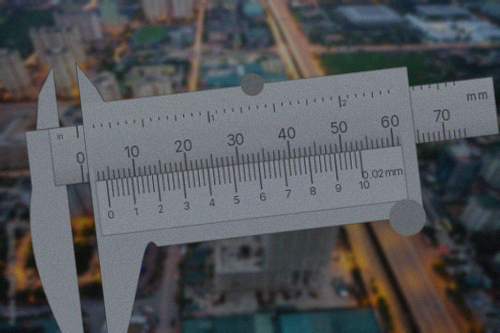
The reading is 4.5mm
